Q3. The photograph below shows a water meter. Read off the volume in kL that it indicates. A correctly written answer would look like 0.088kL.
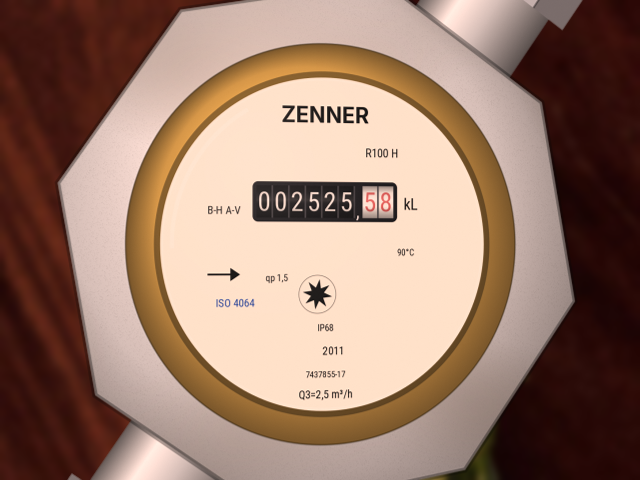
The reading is 2525.58kL
